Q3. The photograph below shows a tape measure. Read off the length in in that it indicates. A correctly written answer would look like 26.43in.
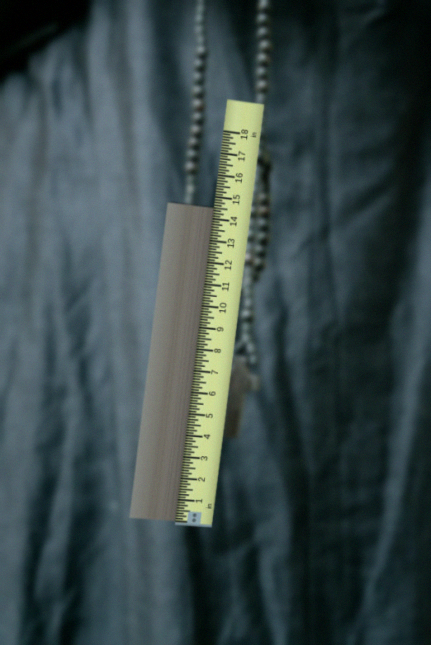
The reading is 14.5in
